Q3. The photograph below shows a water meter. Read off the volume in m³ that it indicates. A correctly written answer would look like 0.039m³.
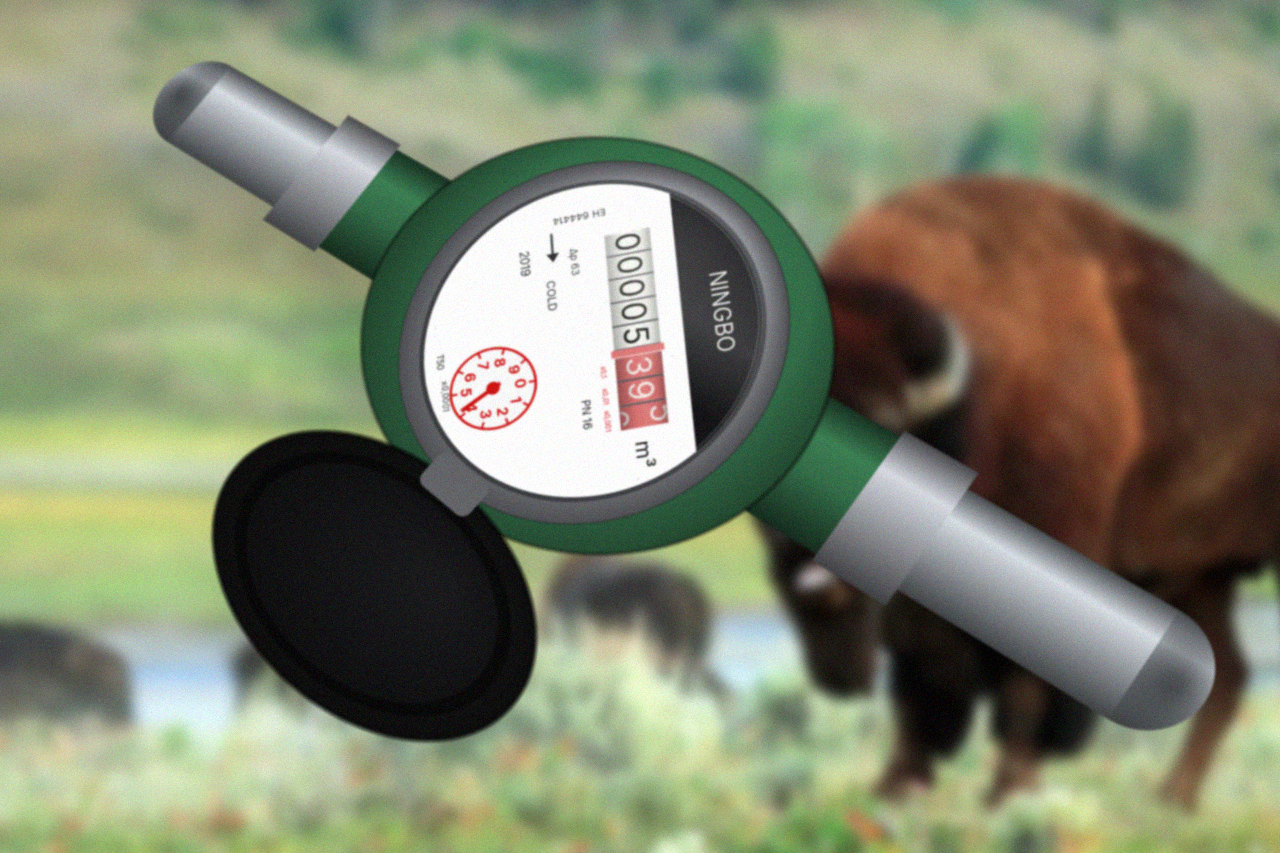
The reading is 5.3954m³
